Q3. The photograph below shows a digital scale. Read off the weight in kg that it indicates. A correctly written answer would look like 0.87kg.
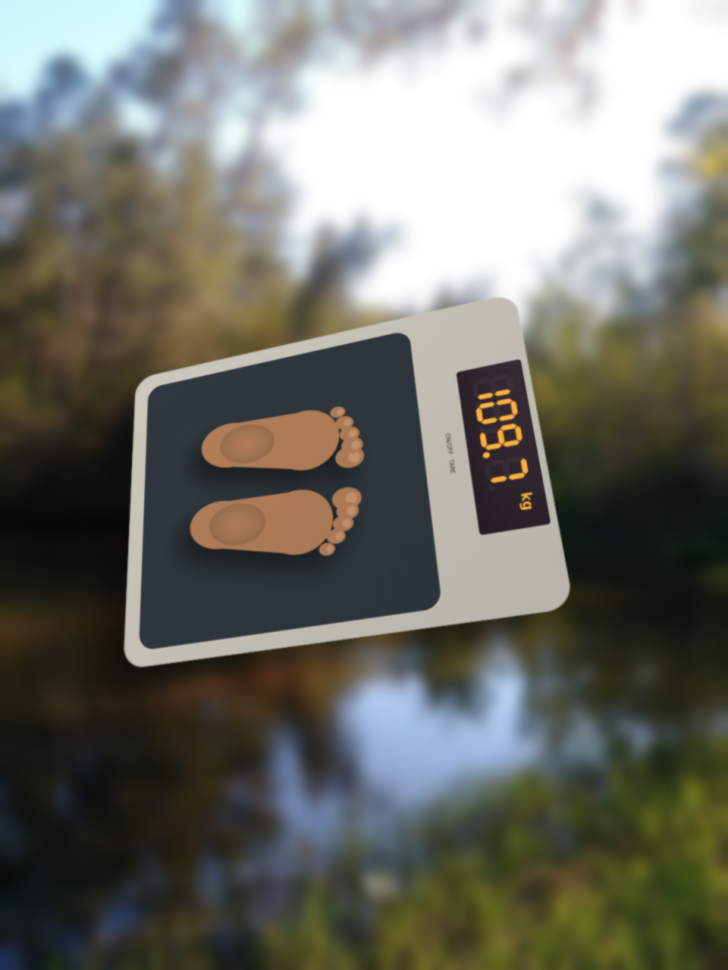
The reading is 109.7kg
